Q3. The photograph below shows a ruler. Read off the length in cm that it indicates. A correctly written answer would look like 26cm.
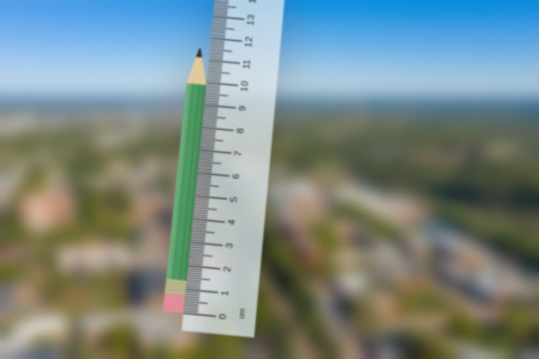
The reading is 11.5cm
